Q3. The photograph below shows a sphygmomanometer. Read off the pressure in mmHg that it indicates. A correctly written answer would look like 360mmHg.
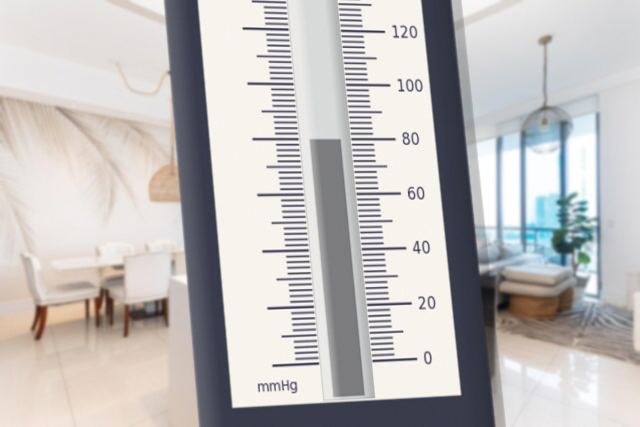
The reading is 80mmHg
